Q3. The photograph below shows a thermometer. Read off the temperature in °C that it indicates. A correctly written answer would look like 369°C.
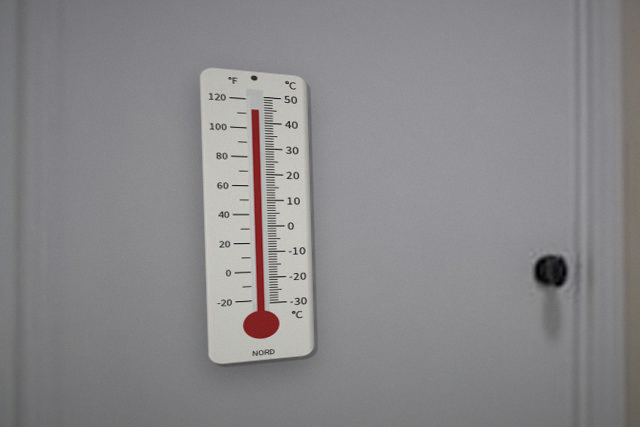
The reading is 45°C
